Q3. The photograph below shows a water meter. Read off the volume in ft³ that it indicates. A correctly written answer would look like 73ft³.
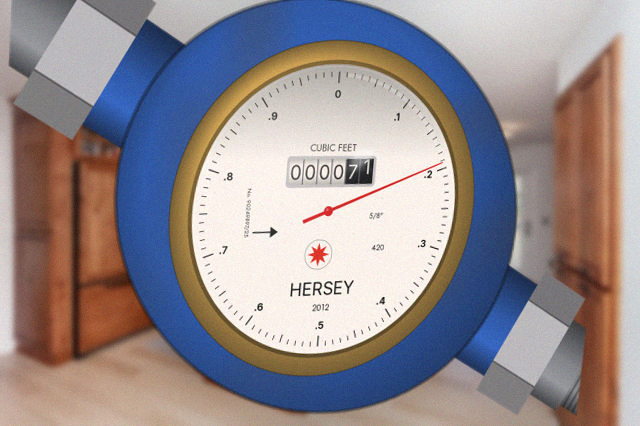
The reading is 71.19ft³
